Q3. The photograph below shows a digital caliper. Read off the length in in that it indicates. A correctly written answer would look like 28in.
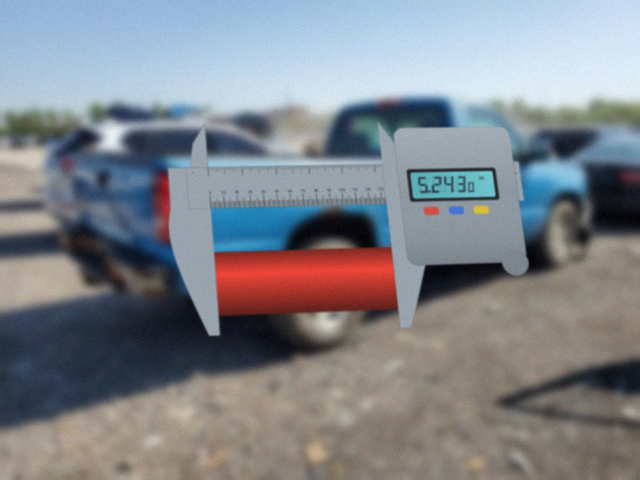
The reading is 5.2430in
